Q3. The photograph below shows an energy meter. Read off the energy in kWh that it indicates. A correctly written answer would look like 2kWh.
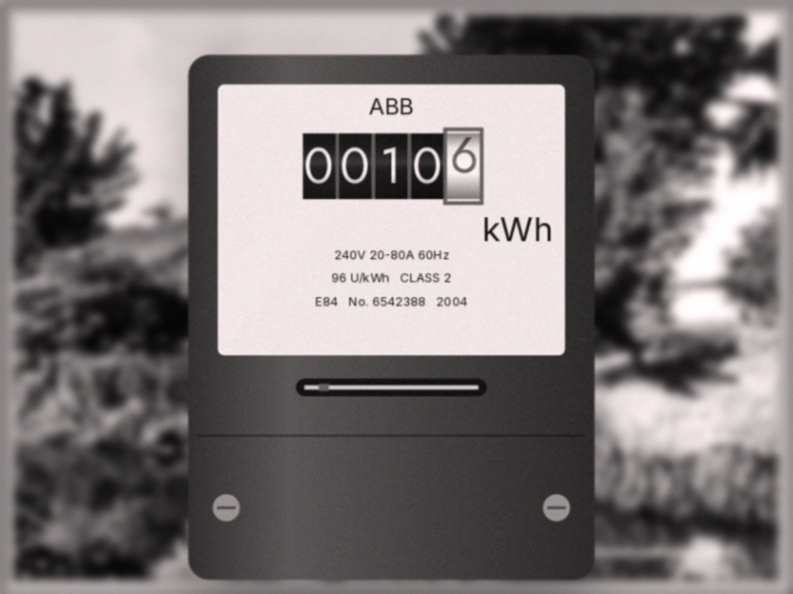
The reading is 10.6kWh
